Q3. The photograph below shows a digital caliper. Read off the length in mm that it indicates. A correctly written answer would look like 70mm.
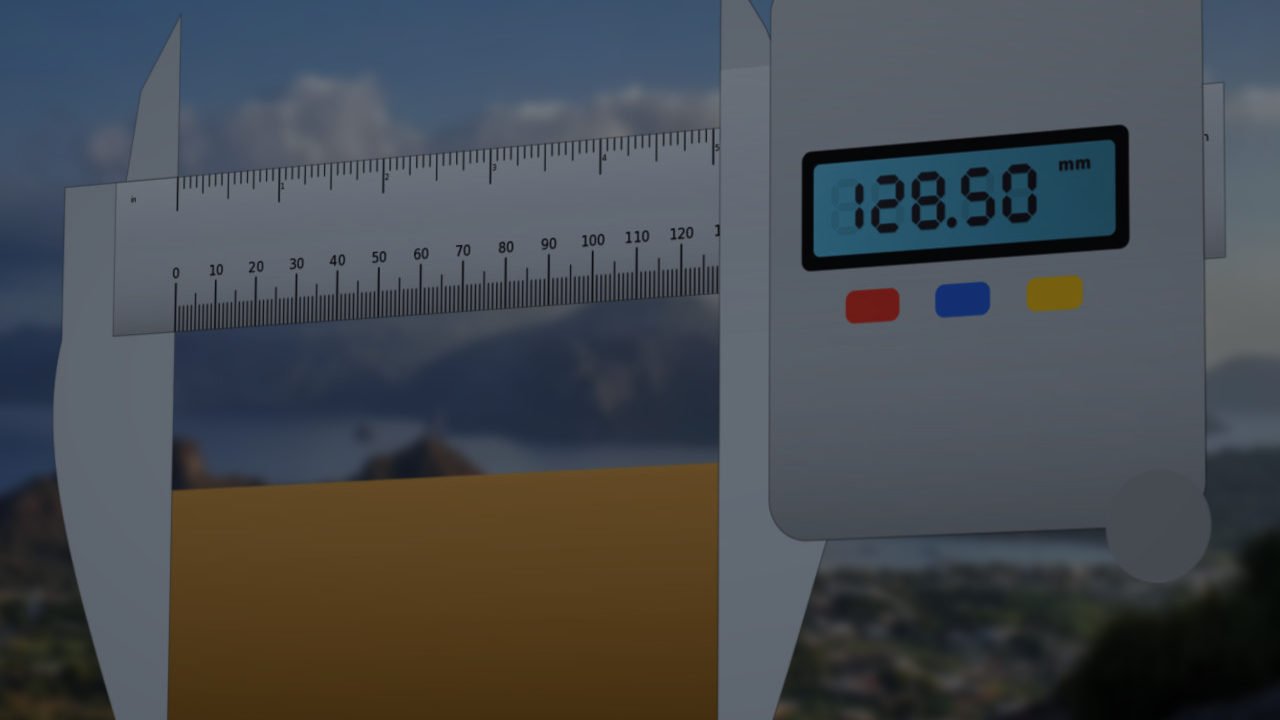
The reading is 128.50mm
